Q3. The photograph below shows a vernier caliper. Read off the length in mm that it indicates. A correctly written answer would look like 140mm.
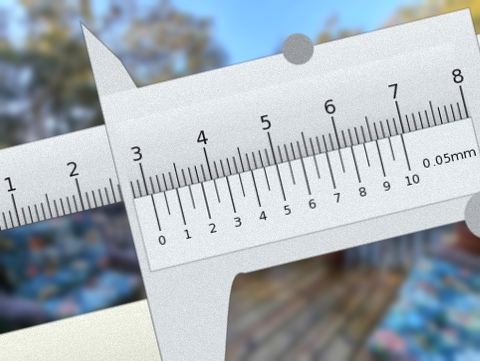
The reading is 30.6mm
